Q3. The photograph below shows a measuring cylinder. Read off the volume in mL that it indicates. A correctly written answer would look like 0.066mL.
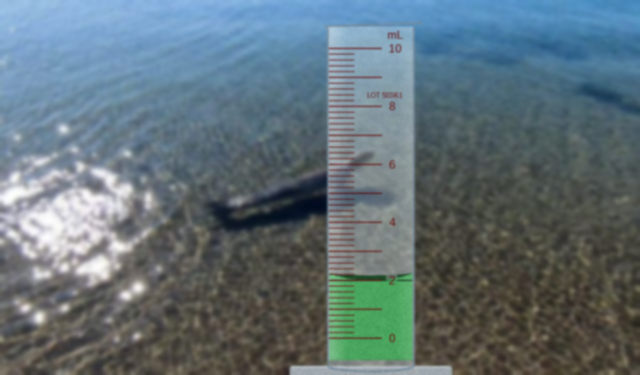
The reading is 2mL
